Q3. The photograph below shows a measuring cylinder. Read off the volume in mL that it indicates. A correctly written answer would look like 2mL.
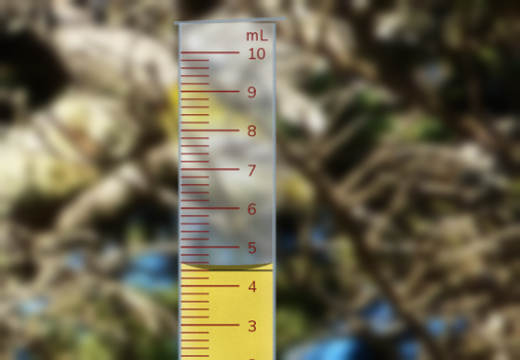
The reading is 4.4mL
